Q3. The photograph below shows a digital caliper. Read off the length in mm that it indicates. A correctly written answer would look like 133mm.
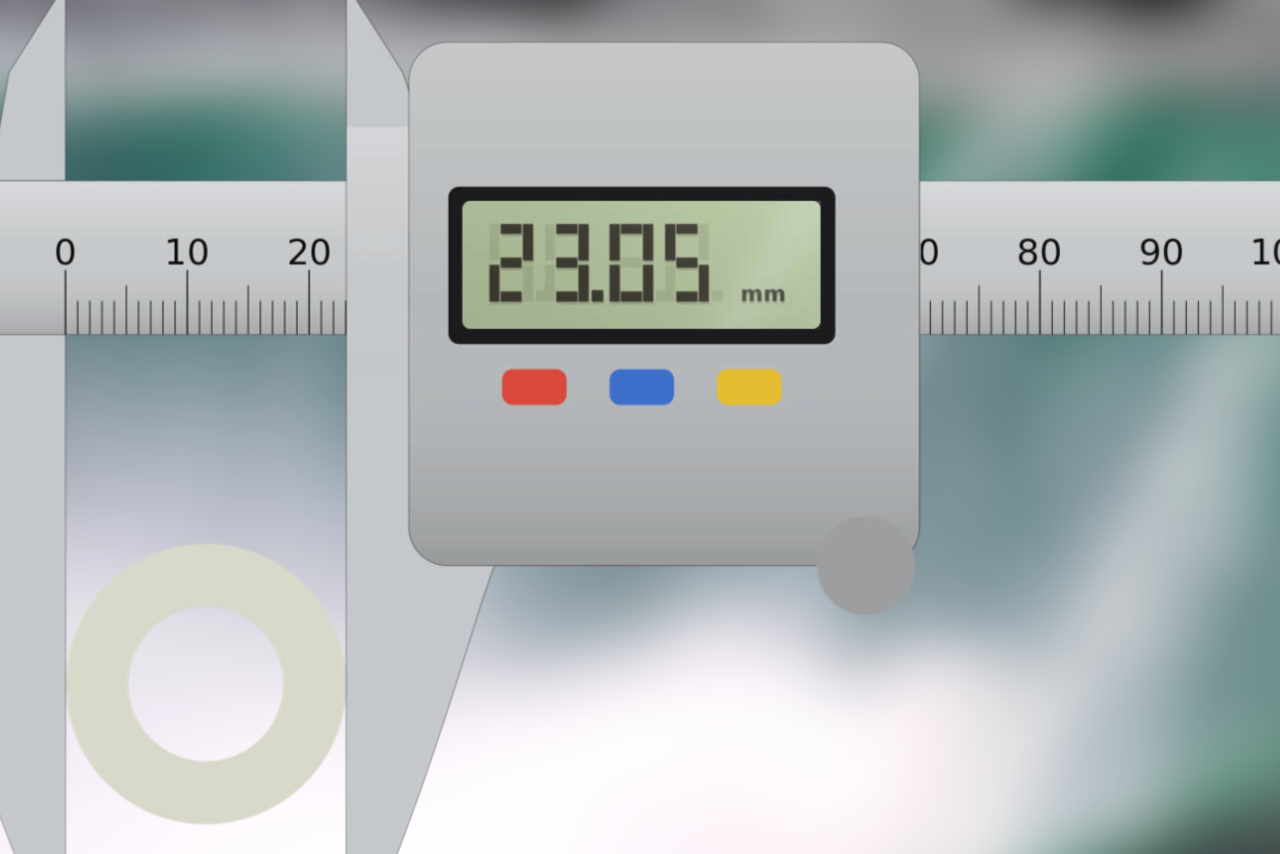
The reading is 23.05mm
